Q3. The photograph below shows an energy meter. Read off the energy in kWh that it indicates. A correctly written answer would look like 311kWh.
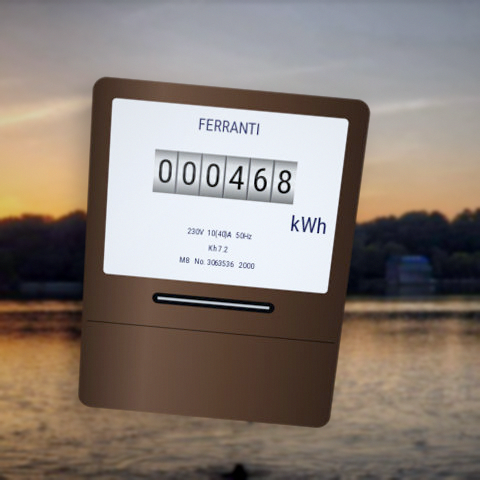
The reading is 468kWh
